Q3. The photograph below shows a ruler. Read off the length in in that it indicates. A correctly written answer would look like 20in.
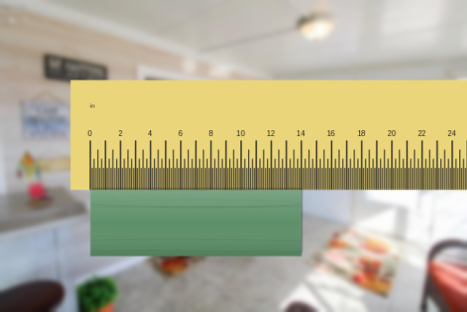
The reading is 14in
